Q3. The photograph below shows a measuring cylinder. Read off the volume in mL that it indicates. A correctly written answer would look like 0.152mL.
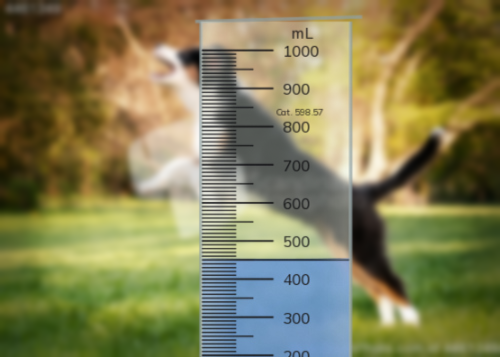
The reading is 450mL
